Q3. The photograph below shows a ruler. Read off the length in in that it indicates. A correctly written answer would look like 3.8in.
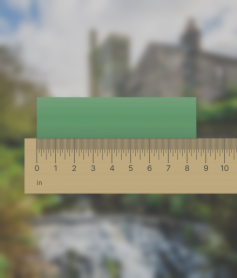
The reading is 8.5in
